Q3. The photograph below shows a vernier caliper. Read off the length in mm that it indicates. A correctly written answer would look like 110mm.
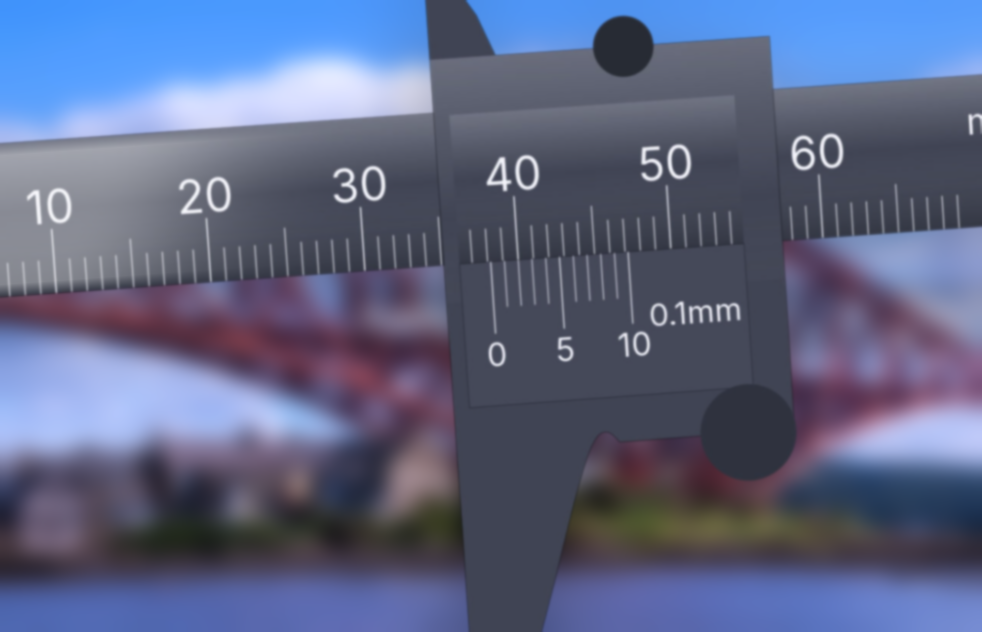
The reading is 38.2mm
